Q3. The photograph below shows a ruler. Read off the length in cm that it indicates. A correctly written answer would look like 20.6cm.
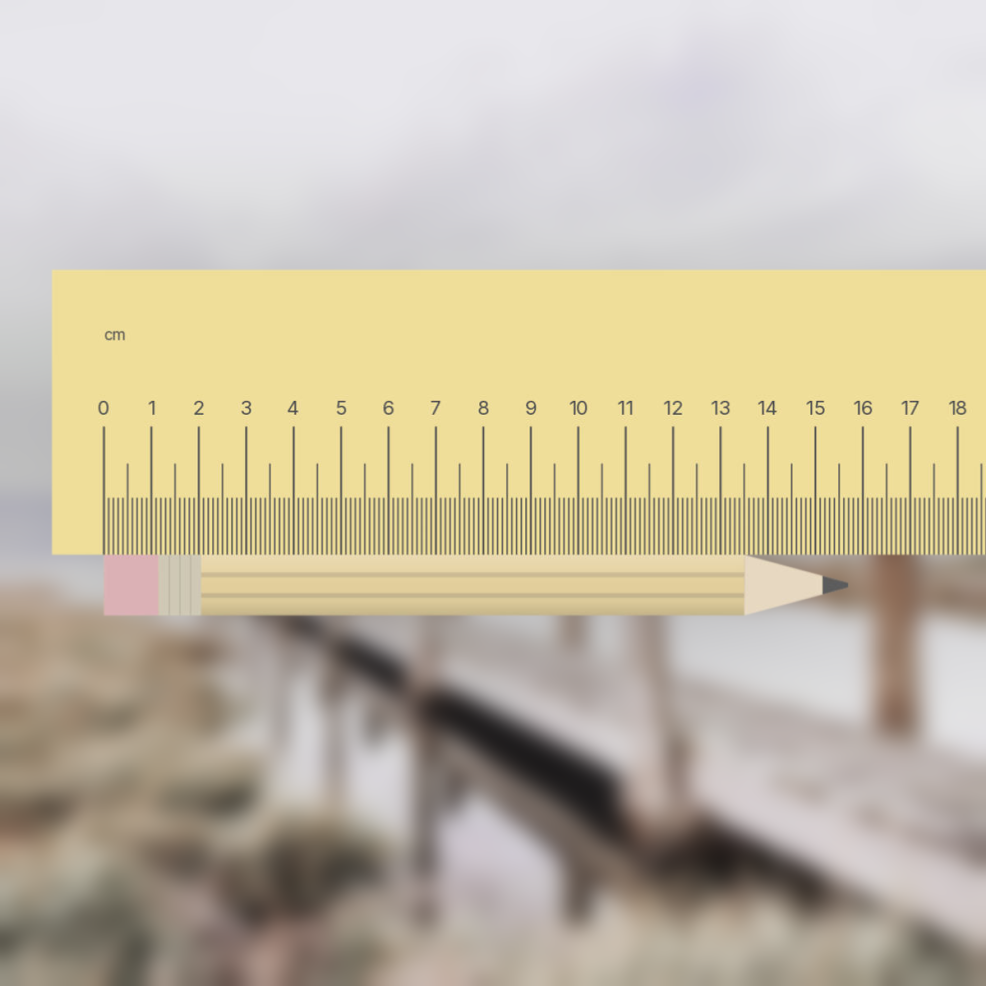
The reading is 15.7cm
